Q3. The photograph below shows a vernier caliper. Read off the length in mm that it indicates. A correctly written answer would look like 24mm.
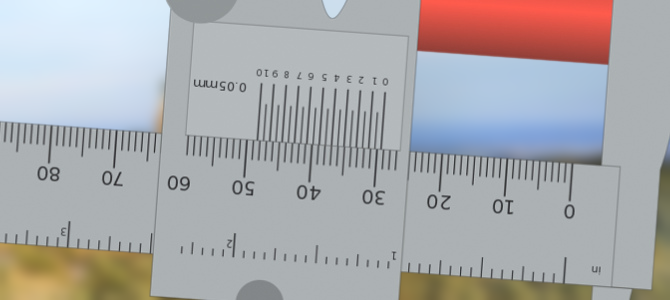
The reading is 29.4mm
